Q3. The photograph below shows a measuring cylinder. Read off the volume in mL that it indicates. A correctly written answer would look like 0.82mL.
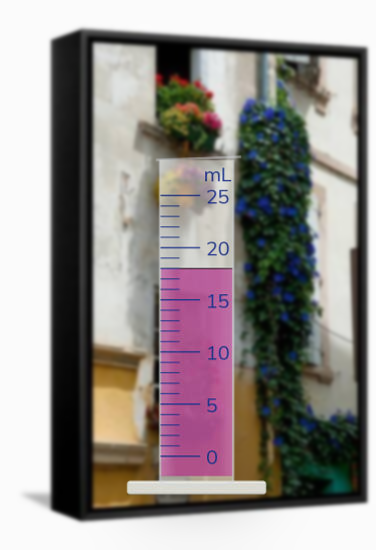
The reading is 18mL
